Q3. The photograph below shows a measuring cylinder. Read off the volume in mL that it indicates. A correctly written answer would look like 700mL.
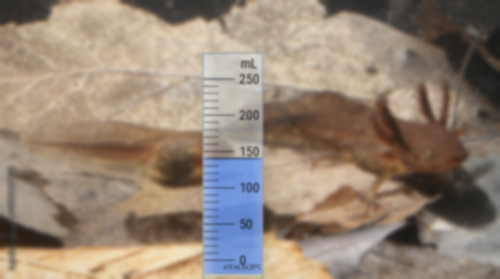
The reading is 140mL
